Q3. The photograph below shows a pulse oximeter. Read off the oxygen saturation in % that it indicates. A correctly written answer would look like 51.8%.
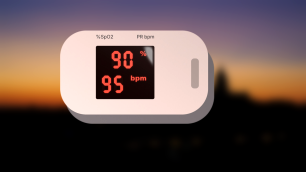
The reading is 90%
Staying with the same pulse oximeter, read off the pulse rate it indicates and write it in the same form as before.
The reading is 95bpm
